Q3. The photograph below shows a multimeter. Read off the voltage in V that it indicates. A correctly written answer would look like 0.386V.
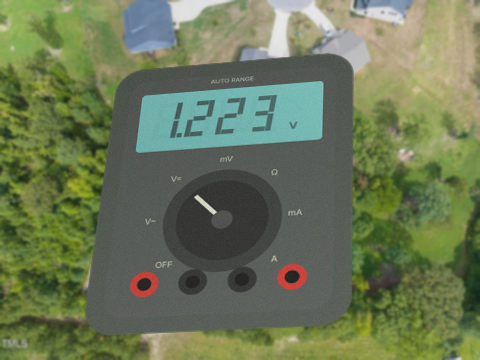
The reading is 1.223V
